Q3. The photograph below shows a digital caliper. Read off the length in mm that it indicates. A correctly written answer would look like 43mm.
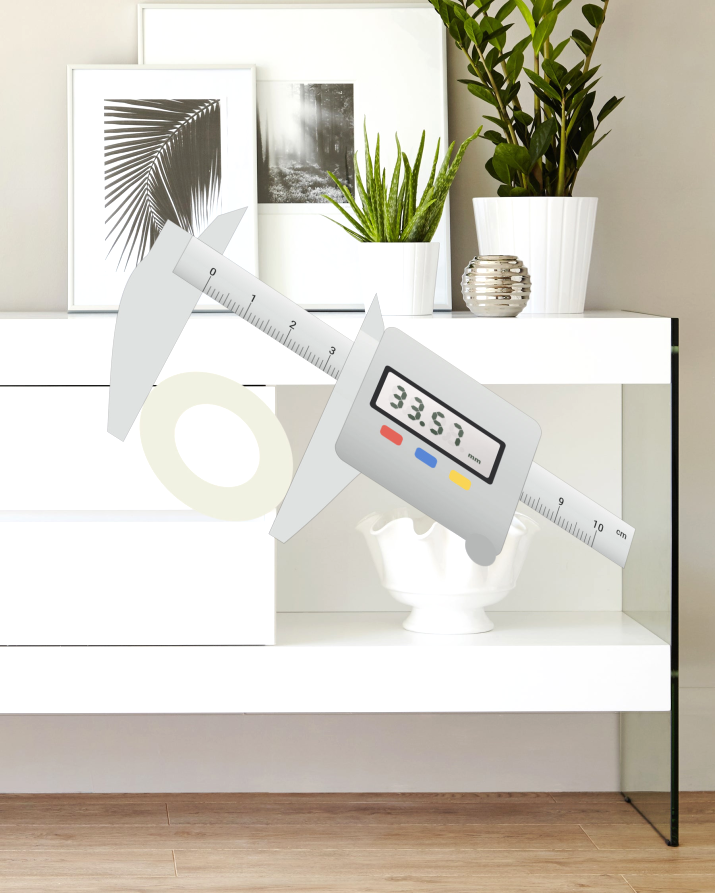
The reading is 33.57mm
